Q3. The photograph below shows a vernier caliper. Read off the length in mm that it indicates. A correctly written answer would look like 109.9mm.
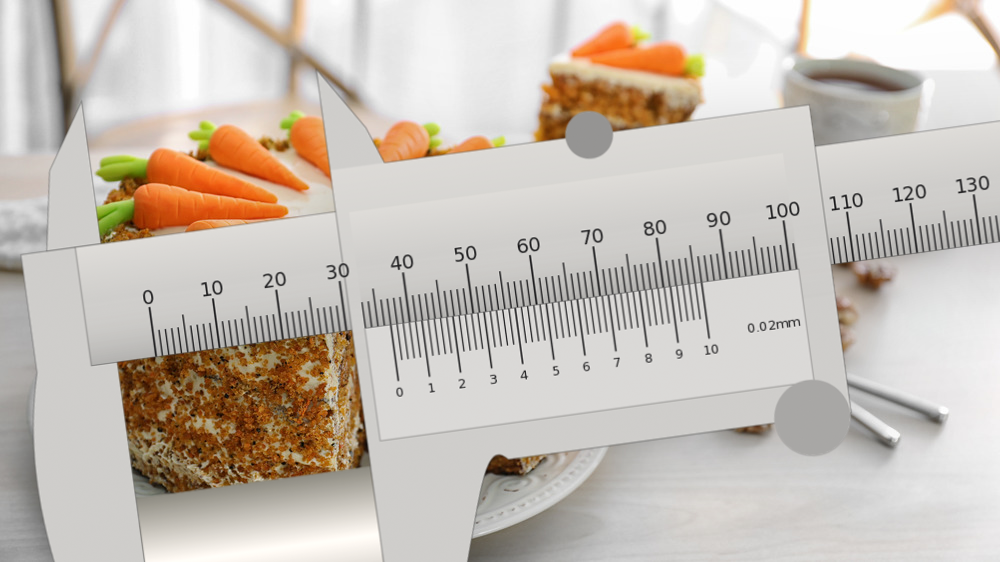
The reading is 37.0mm
